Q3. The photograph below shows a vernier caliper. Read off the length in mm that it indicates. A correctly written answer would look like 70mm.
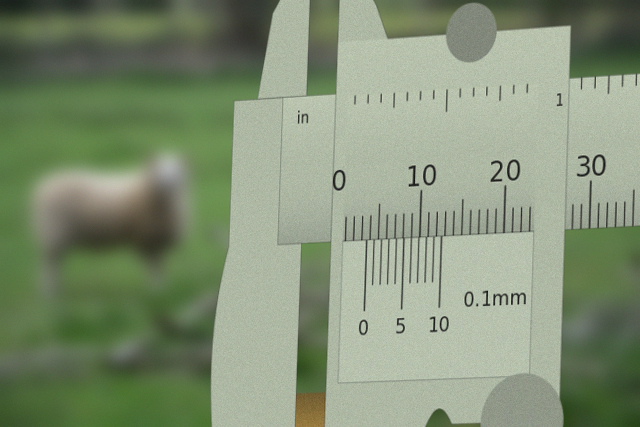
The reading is 3.6mm
